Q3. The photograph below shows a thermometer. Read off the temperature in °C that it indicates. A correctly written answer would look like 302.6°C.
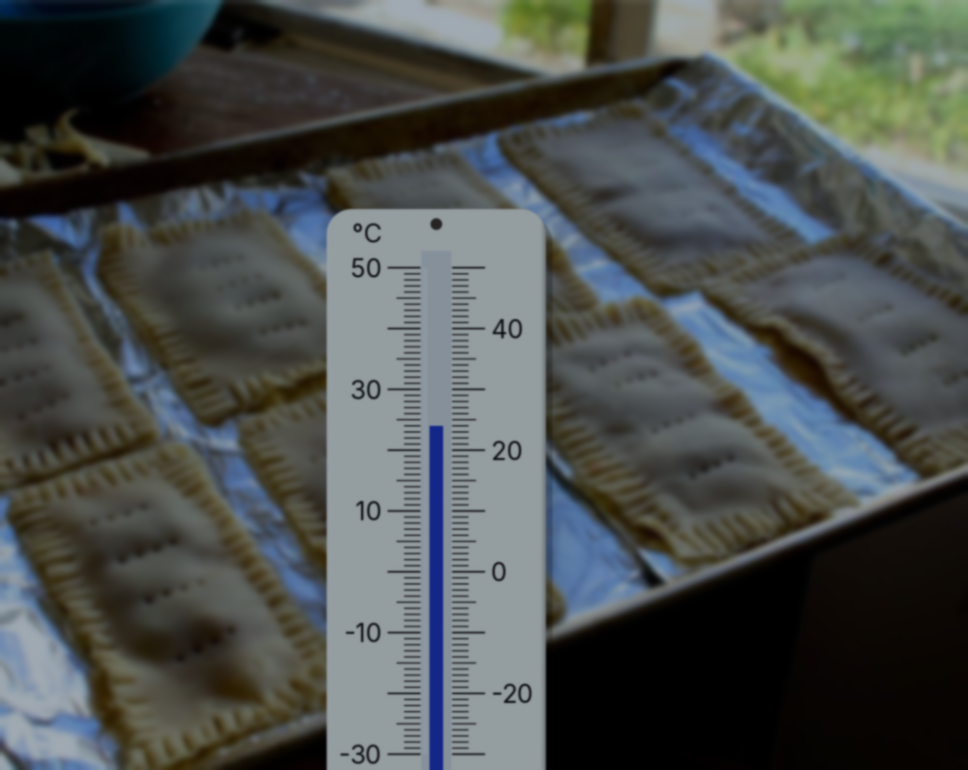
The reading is 24°C
